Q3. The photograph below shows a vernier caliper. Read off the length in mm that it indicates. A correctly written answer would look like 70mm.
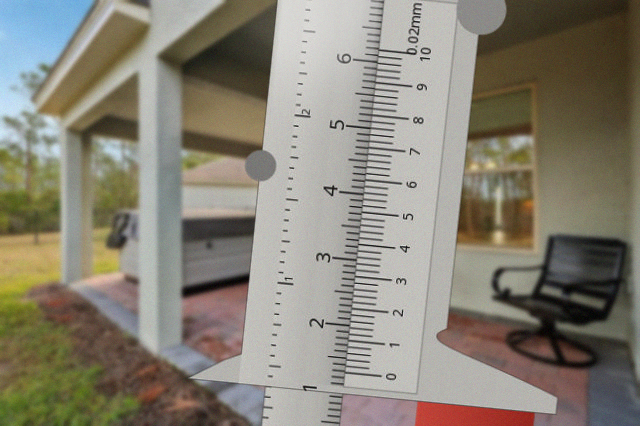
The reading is 12.8mm
